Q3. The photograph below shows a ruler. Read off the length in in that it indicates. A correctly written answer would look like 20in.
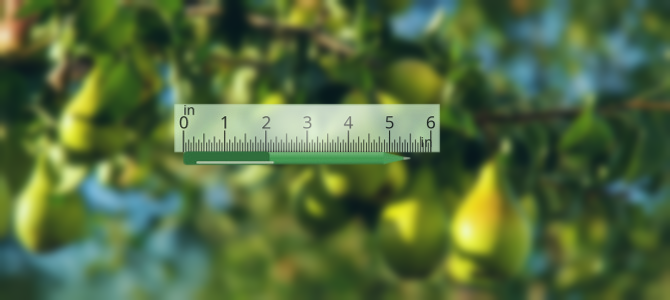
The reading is 5.5in
